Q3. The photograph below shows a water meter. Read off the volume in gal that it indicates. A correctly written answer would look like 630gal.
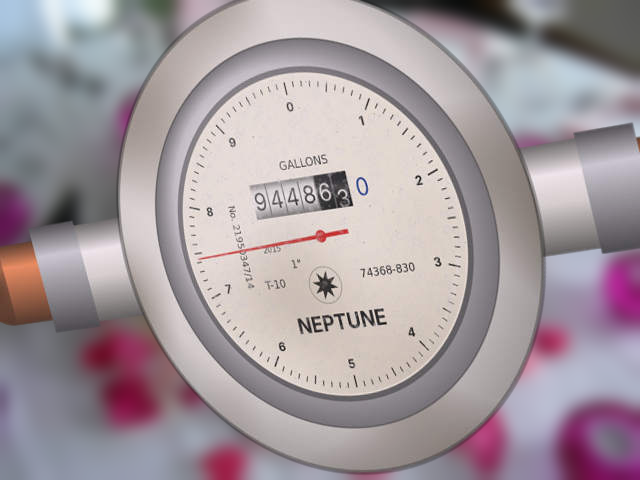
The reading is 9448627.4gal
